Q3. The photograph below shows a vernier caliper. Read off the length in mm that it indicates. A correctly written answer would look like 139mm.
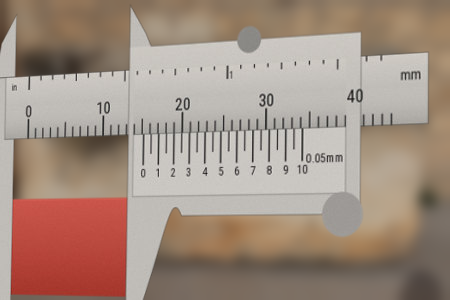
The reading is 15.2mm
